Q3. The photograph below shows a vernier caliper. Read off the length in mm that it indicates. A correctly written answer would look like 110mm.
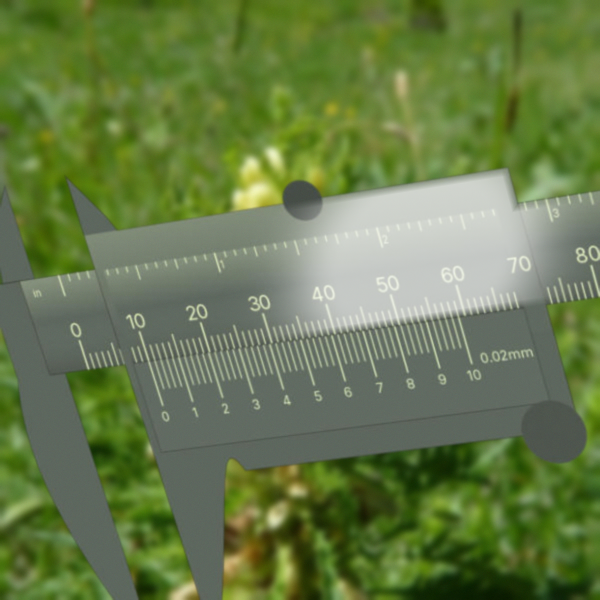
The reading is 10.0mm
